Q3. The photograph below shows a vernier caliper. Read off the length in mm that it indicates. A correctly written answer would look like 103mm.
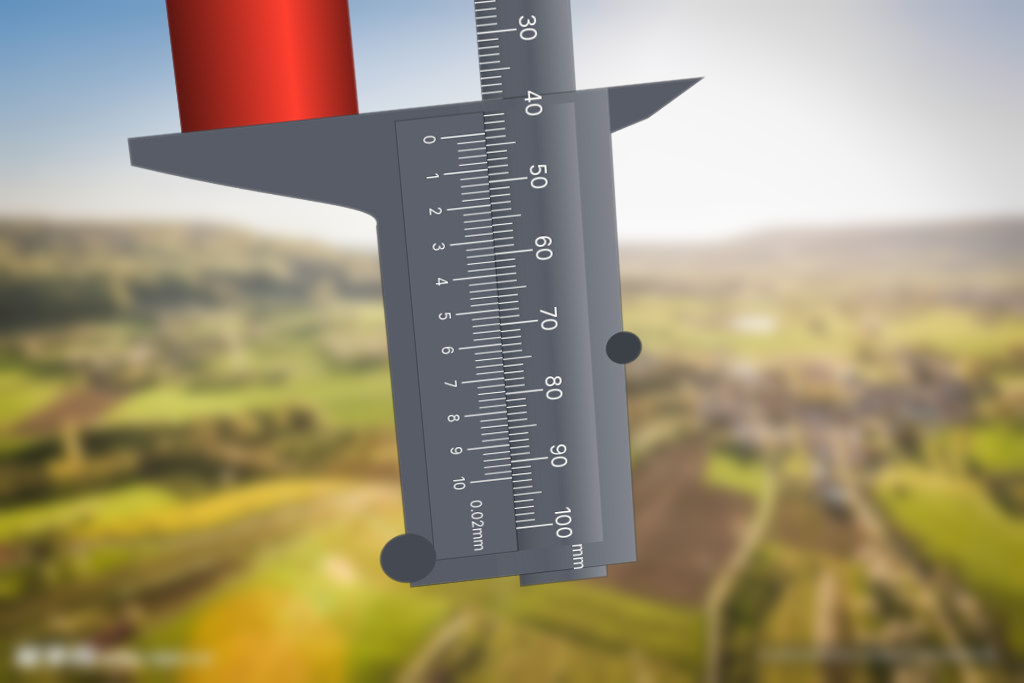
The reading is 43.4mm
